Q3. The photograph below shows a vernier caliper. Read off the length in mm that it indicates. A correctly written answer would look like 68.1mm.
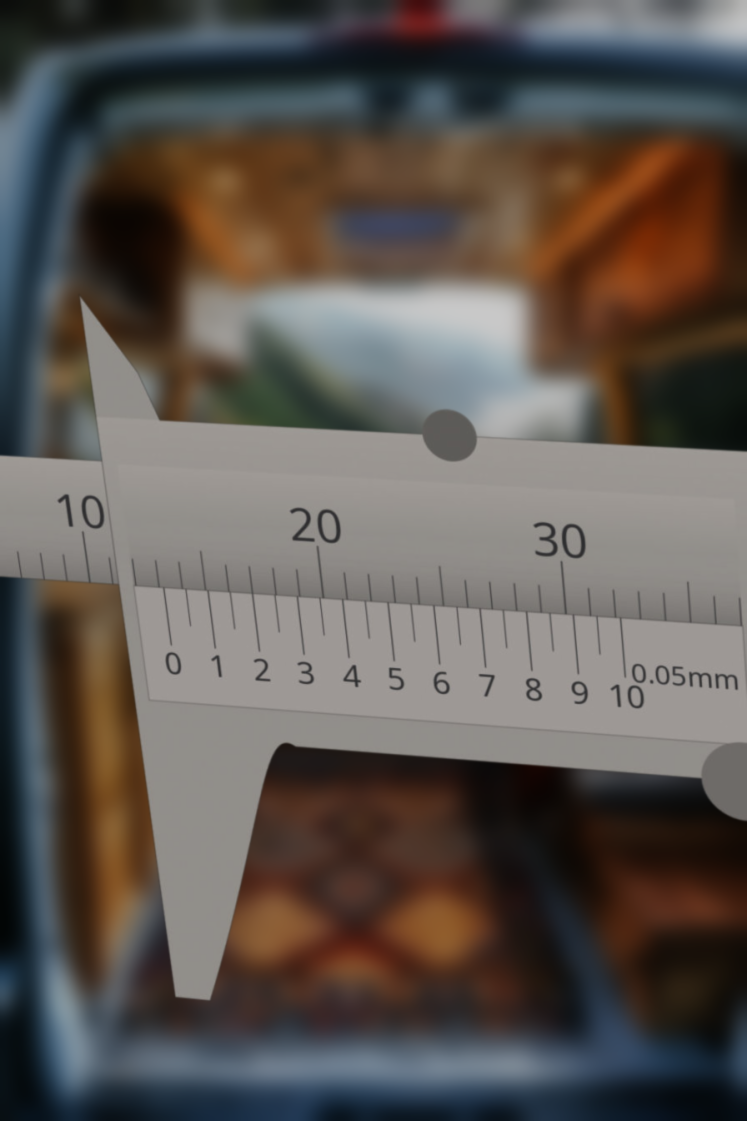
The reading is 13.2mm
